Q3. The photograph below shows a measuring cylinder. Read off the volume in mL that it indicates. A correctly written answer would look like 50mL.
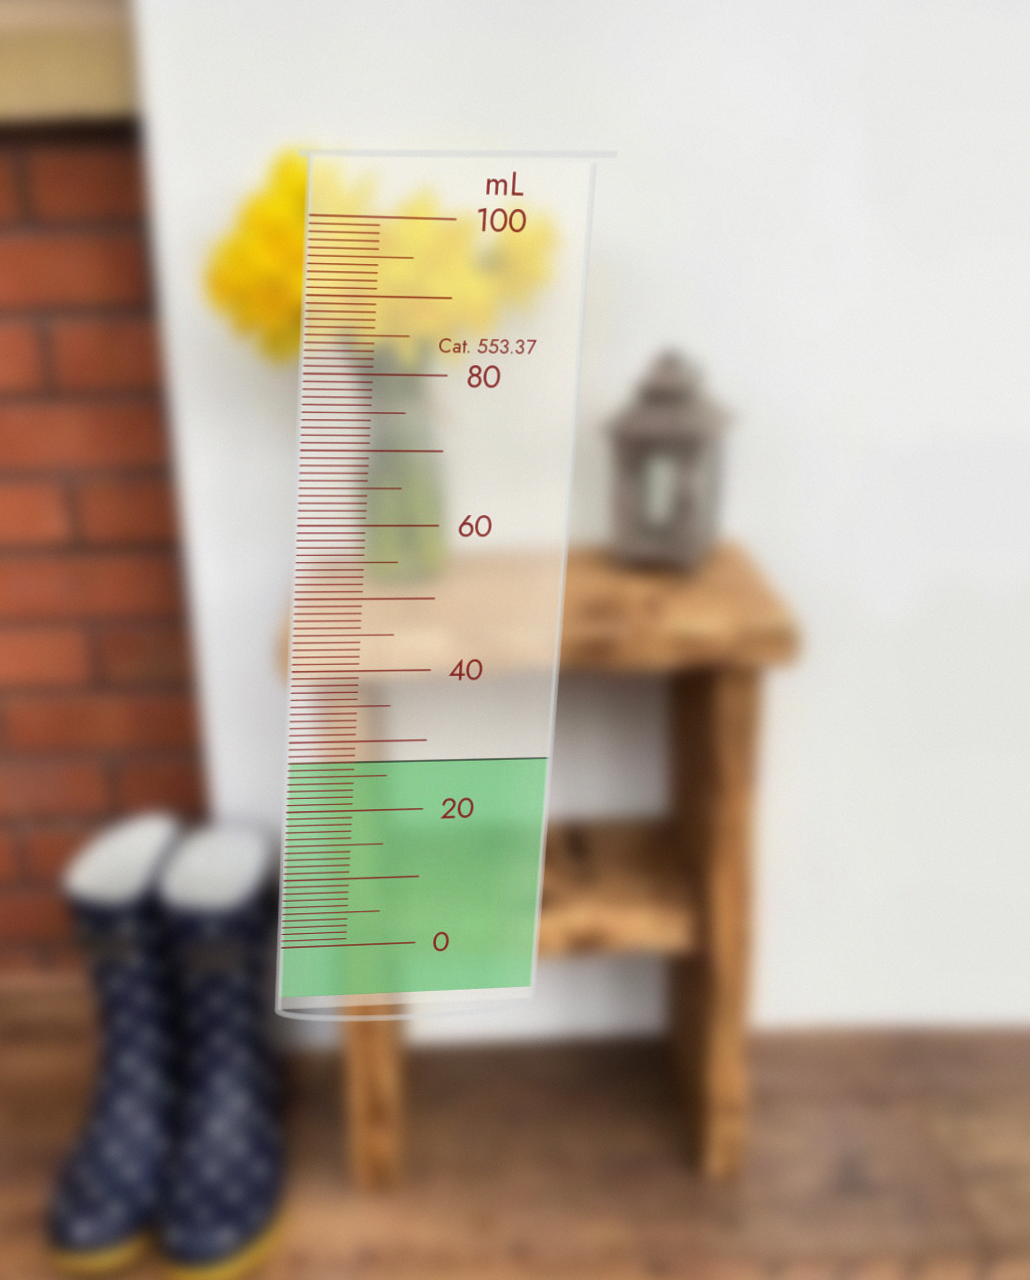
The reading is 27mL
